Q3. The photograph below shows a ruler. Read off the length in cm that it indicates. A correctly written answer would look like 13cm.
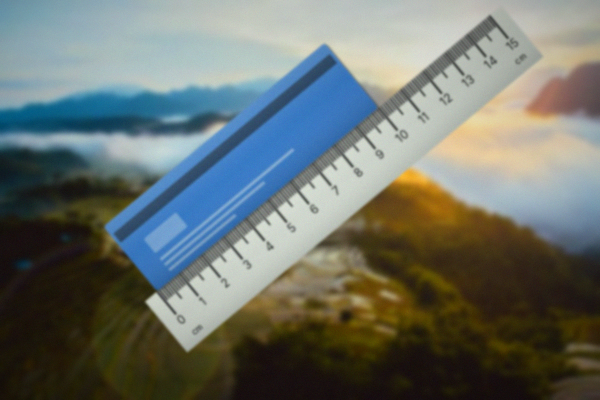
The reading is 10cm
